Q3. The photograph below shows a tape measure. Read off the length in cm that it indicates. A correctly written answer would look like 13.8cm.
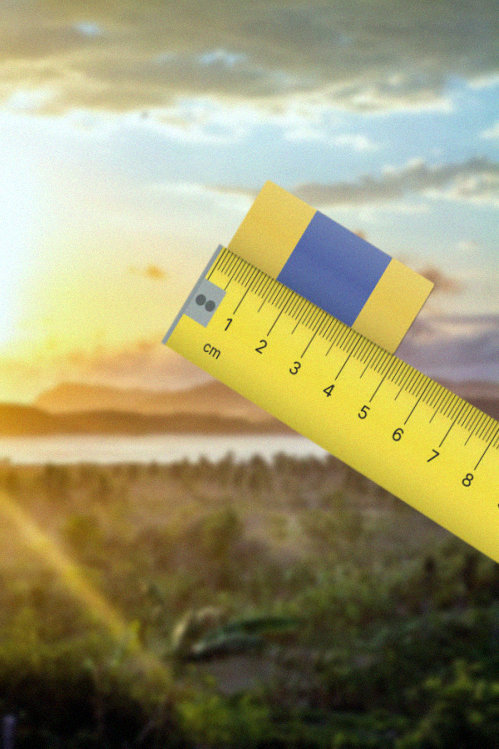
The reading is 4.9cm
